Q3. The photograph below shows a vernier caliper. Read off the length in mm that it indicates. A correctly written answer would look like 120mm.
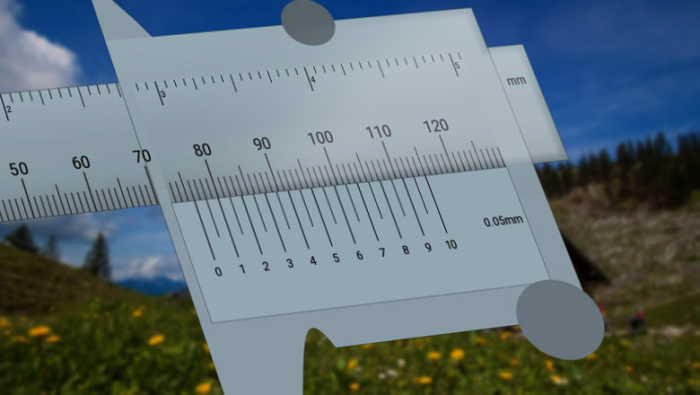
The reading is 76.0mm
